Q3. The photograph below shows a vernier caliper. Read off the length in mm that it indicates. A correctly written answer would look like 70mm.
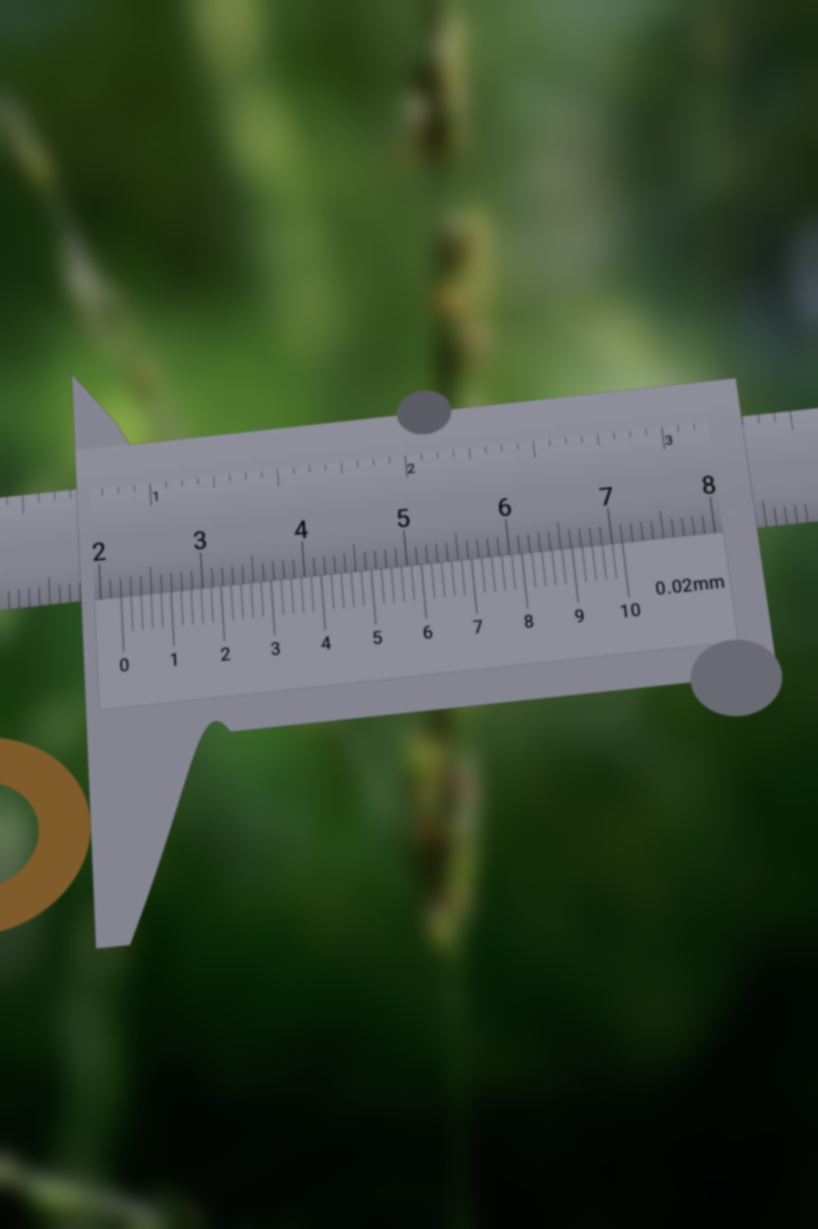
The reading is 22.0mm
